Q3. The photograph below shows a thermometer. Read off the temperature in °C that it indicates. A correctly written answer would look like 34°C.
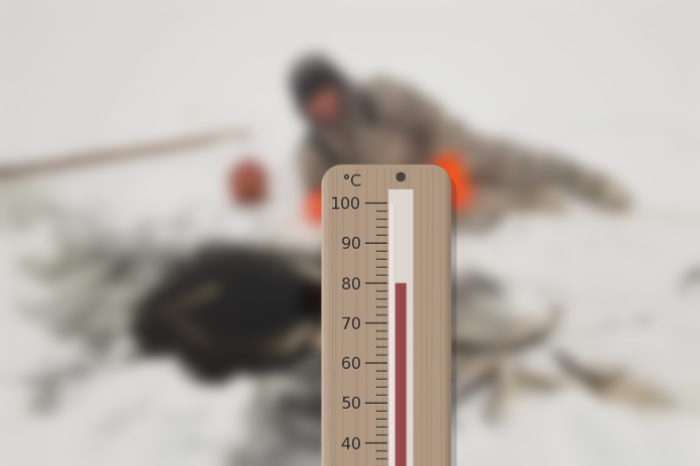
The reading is 80°C
